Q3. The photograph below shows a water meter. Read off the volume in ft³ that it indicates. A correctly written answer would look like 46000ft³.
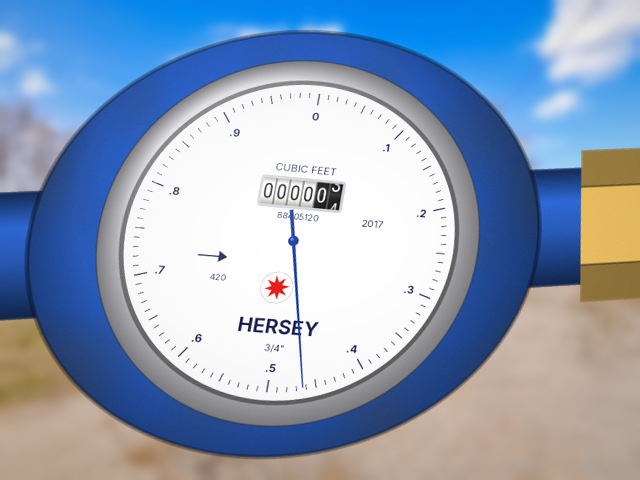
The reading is 3.46ft³
